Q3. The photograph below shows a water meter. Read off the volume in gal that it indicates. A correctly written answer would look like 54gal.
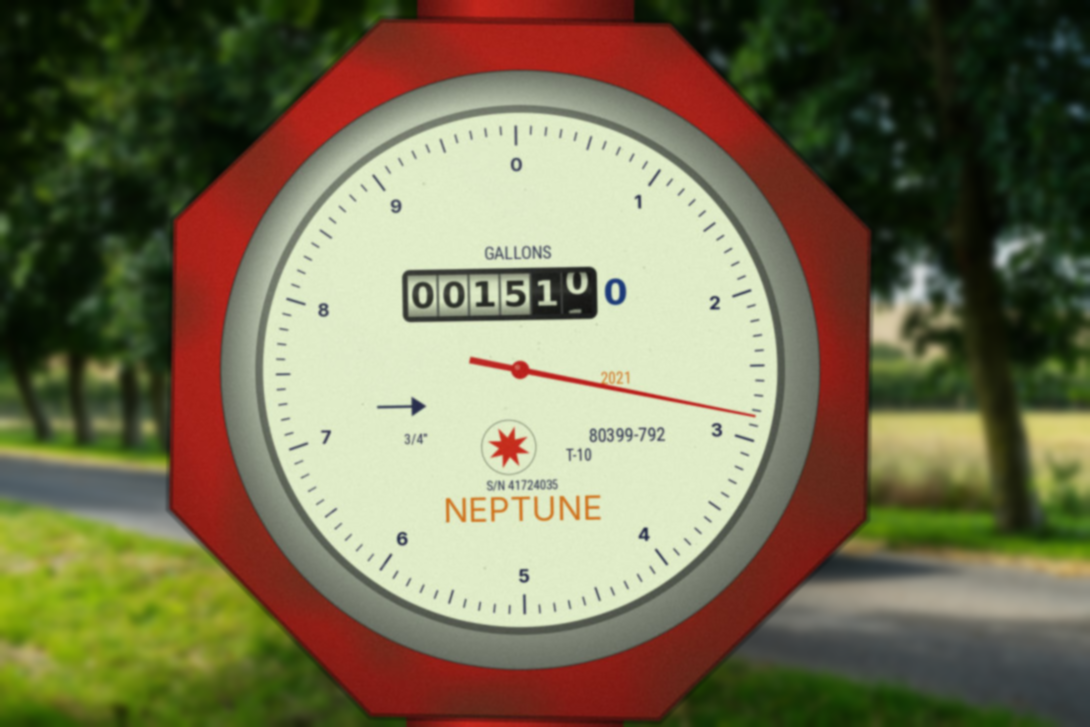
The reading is 15102.8gal
